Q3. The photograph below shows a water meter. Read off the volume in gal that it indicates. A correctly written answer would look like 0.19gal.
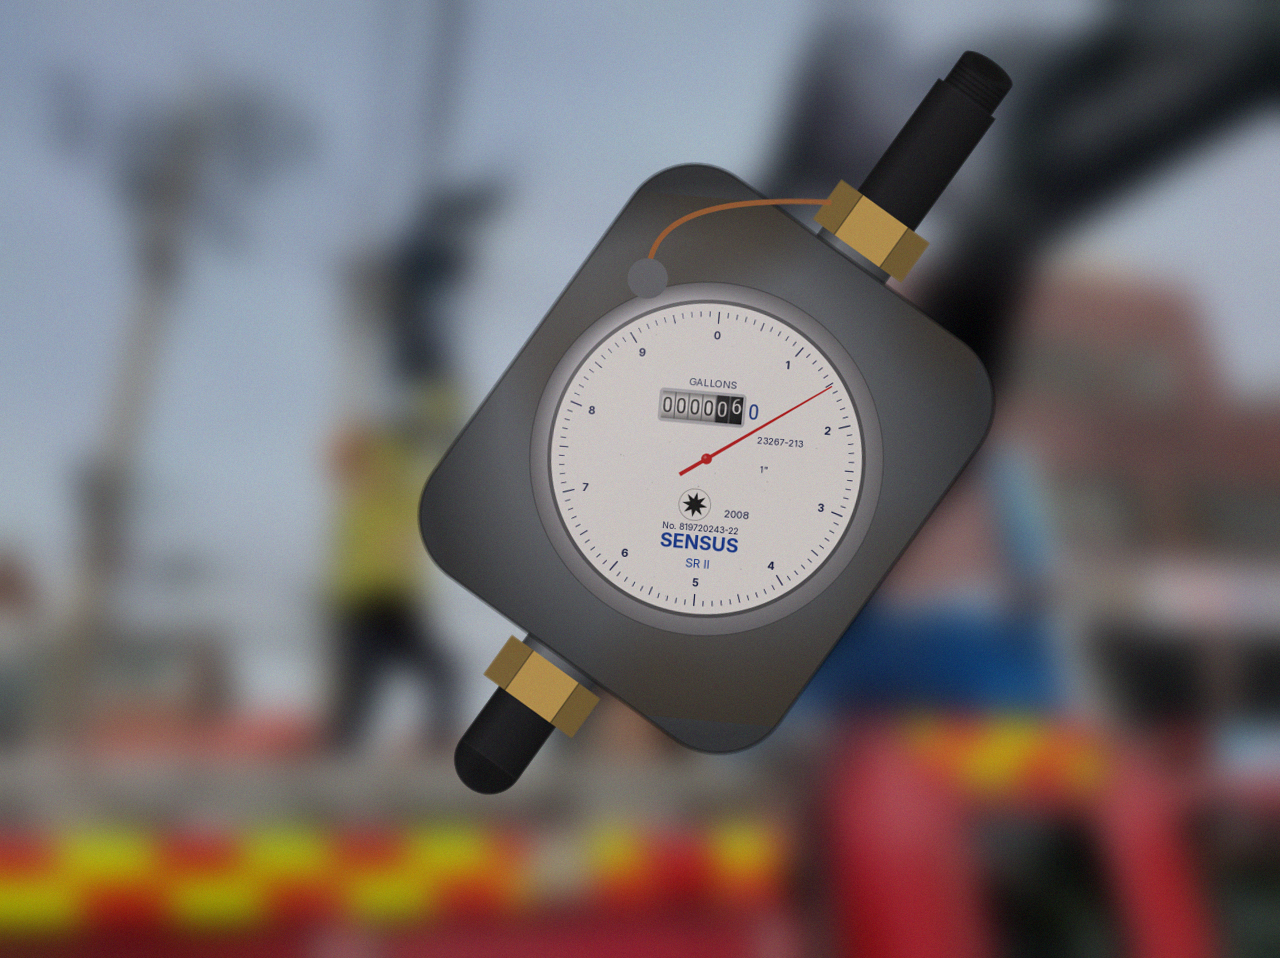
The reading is 61.5gal
